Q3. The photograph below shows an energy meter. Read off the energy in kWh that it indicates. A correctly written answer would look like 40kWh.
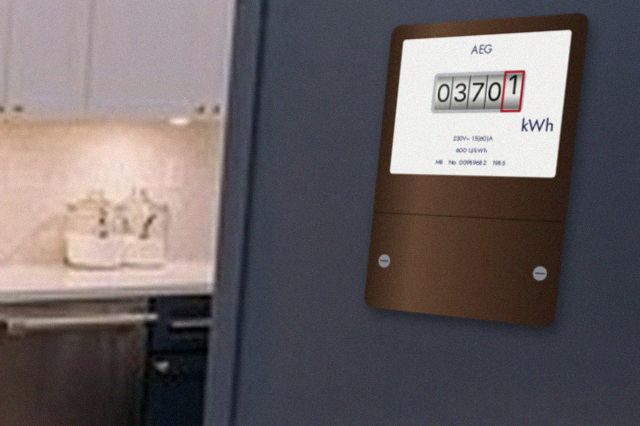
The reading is 370.1kWh
